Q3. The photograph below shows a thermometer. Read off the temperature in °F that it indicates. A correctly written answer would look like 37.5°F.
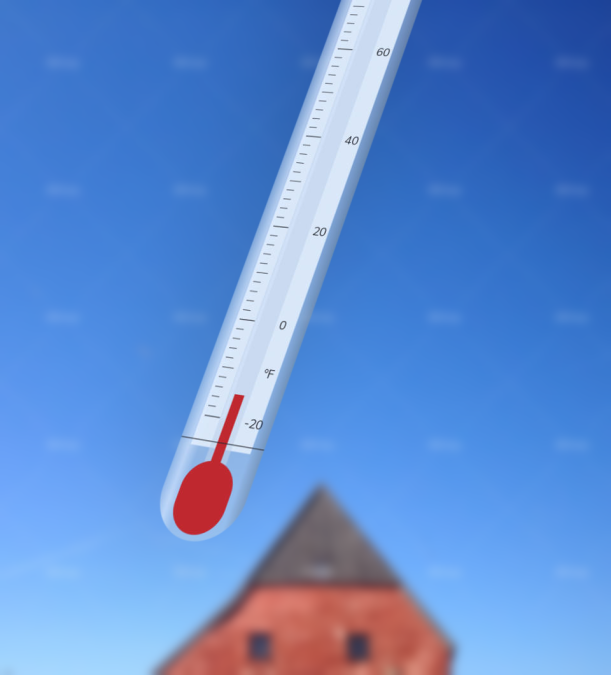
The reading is -15°F
